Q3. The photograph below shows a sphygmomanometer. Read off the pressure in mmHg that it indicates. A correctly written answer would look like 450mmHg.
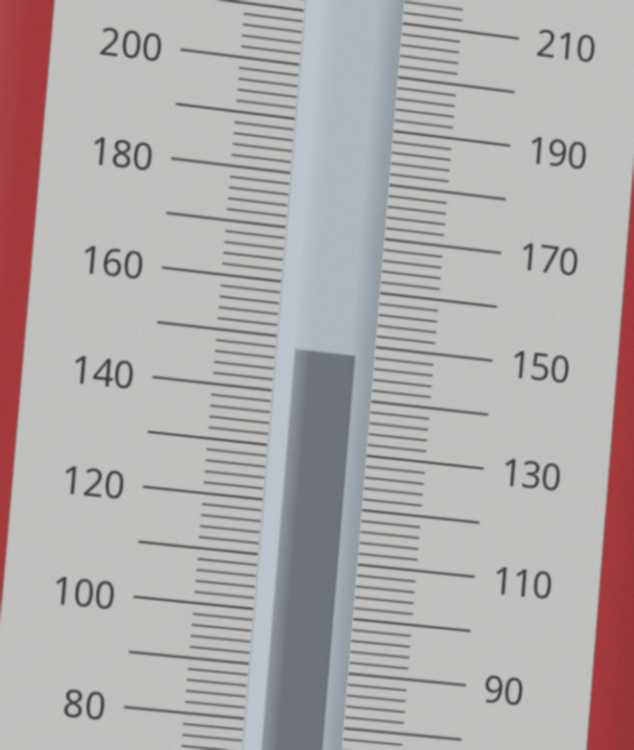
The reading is 148mmHg
